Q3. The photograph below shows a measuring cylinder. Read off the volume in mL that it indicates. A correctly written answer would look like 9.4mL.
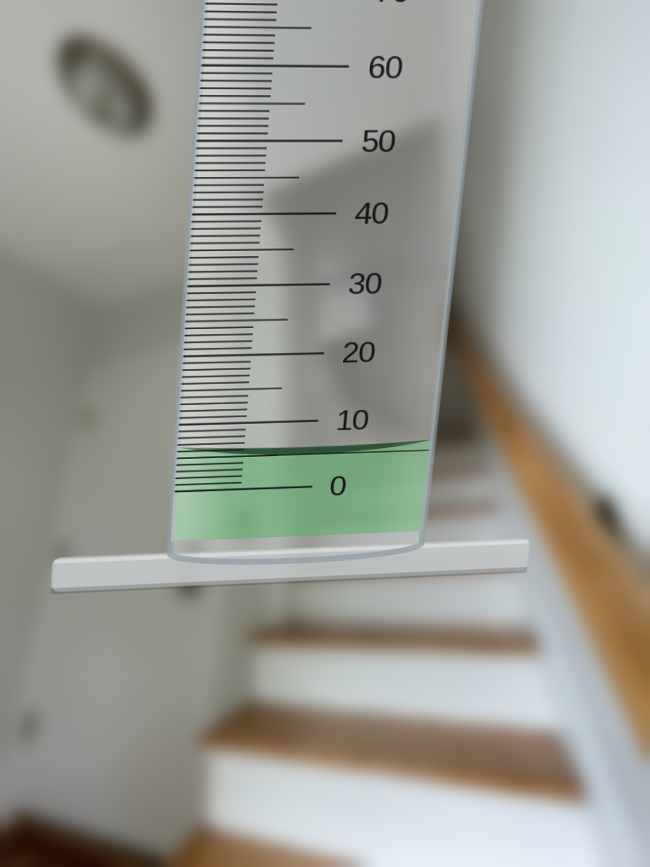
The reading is 5mL
